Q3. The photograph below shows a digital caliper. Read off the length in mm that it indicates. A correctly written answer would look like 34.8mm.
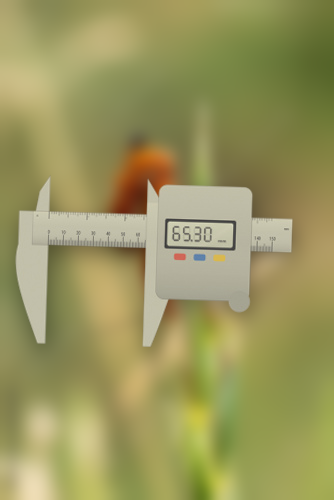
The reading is 65.30mm
